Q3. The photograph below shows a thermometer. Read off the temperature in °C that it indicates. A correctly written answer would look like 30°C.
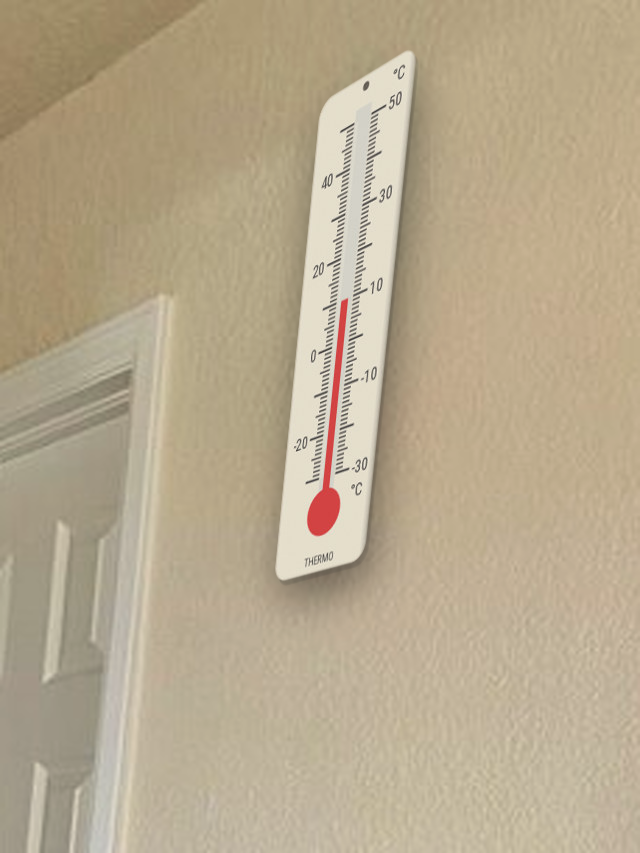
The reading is 10°C
